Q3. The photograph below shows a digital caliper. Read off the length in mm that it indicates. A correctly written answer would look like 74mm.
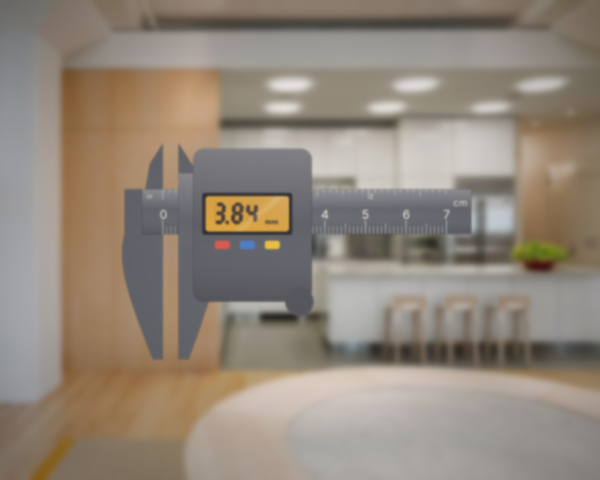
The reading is 3.84mm
